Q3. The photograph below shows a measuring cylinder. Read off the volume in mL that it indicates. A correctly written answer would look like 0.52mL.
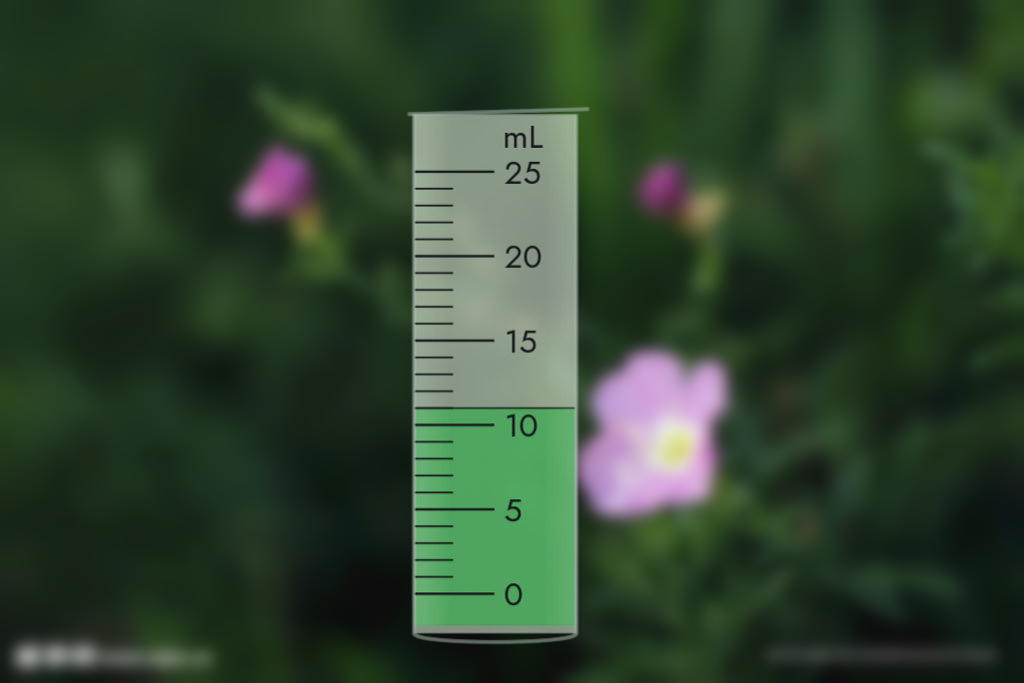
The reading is 11mL
